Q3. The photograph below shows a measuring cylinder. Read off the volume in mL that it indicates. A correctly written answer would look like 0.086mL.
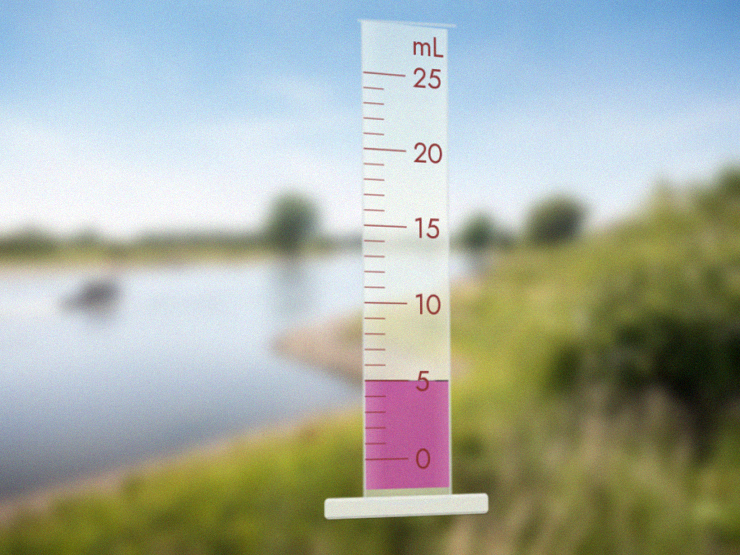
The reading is 5mL
